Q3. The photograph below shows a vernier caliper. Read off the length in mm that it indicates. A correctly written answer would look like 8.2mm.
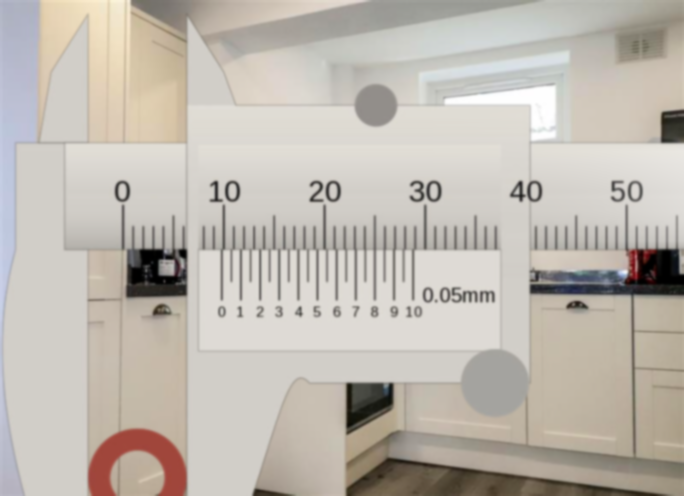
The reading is 9.8mm
